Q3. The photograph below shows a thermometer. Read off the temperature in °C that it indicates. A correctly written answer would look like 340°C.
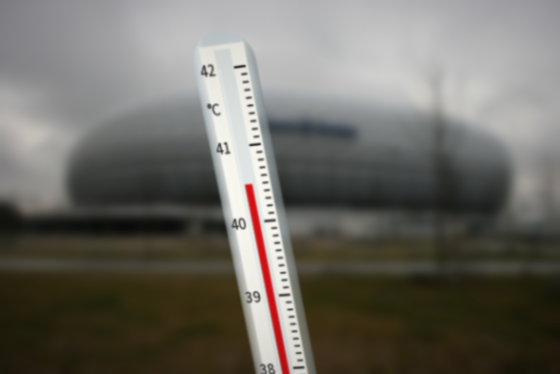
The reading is 40.5°C
